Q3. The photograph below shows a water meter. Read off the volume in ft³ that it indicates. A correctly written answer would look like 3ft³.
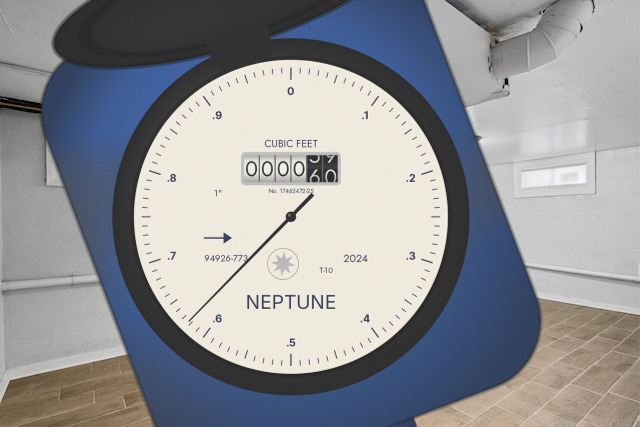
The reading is 59.62ft³
